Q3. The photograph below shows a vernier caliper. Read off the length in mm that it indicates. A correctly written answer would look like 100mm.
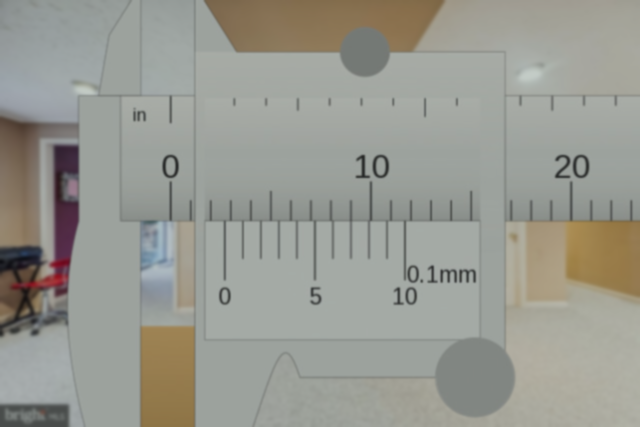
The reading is 2.7mm
